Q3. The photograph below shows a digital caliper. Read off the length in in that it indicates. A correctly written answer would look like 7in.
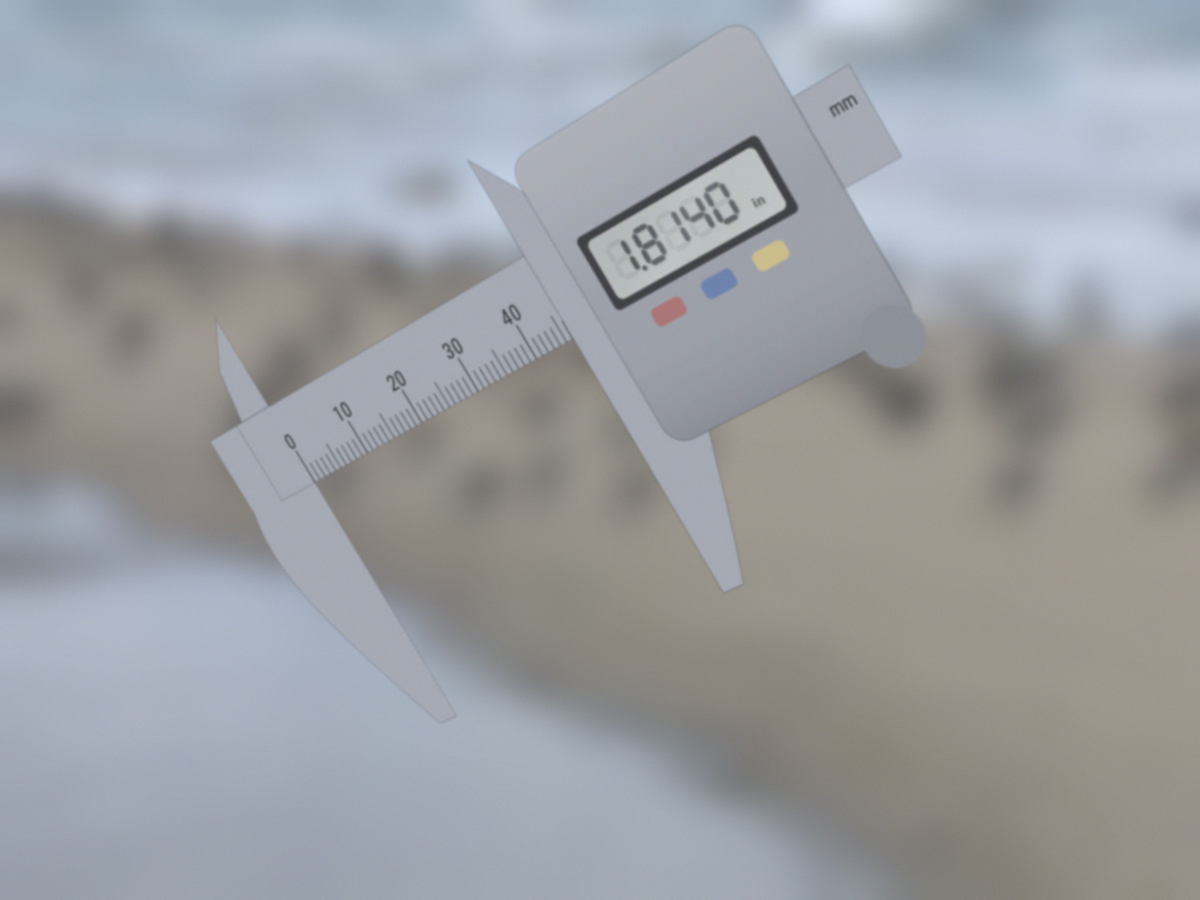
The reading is 1.8140in
